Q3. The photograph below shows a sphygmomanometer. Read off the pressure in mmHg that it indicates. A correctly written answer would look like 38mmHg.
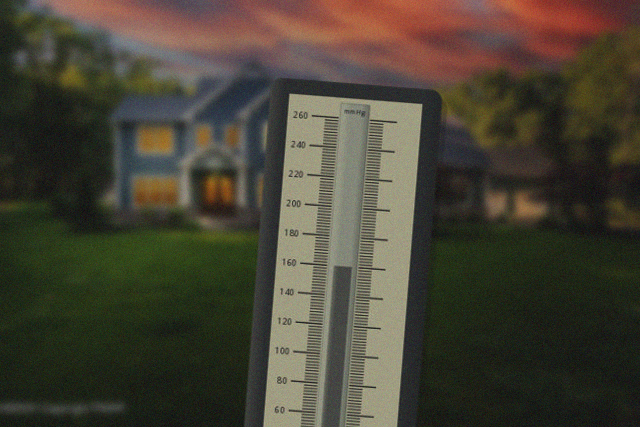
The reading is 160mmHg
